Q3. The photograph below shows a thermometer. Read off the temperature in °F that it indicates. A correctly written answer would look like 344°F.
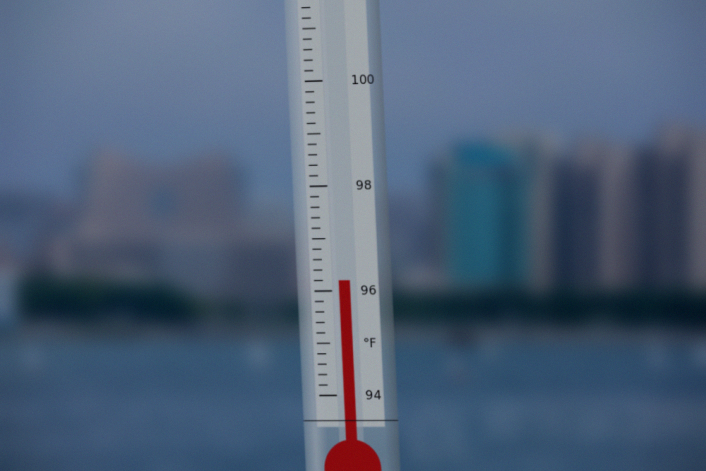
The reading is 96.2°F
